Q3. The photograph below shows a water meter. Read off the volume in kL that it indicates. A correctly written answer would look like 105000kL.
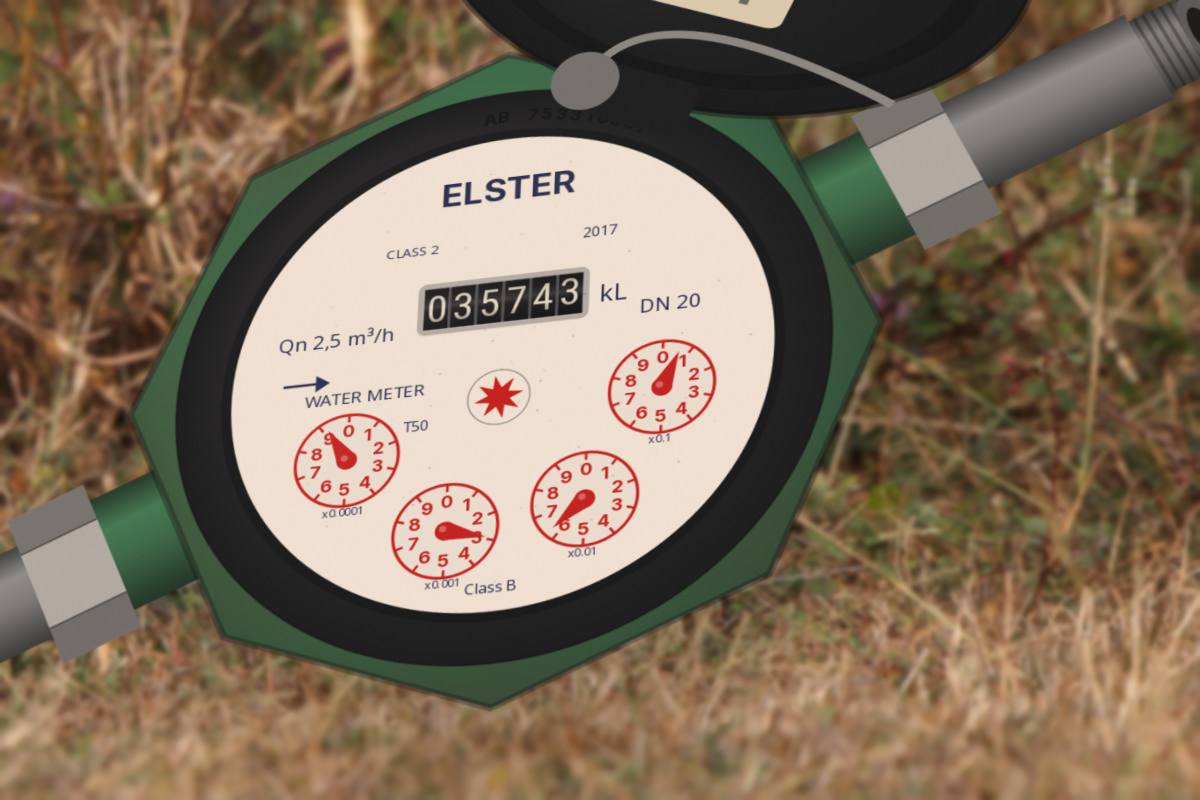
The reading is 35743.0629kL
